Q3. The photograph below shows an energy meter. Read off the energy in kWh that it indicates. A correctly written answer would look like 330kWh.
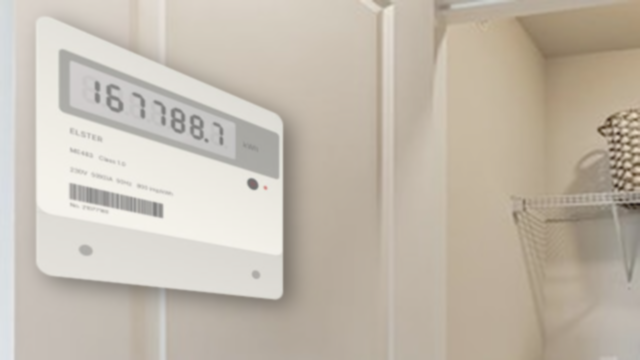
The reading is 167788.7kWh
